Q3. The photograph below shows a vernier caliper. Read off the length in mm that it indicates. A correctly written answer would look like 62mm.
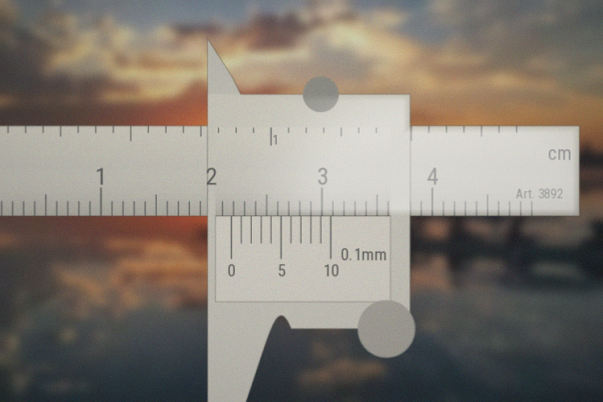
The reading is 21.8mm
